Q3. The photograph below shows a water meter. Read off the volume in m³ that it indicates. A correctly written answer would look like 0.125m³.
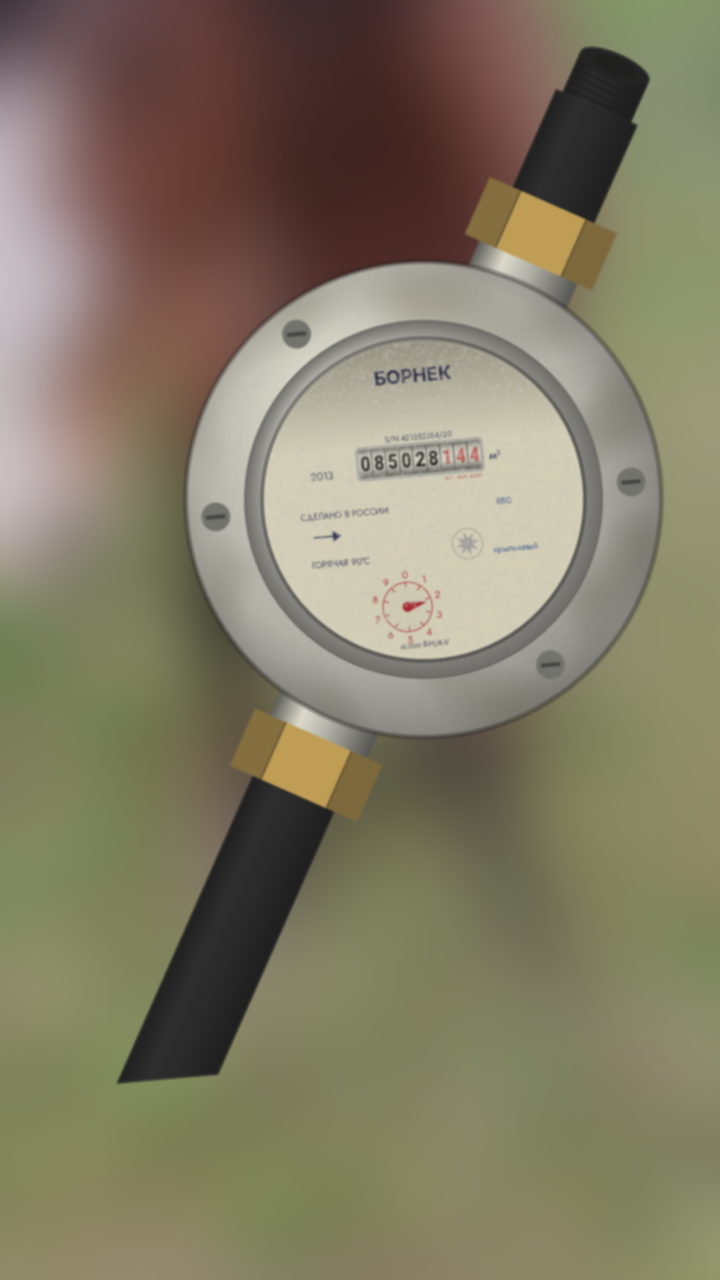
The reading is 85028.1442m³
